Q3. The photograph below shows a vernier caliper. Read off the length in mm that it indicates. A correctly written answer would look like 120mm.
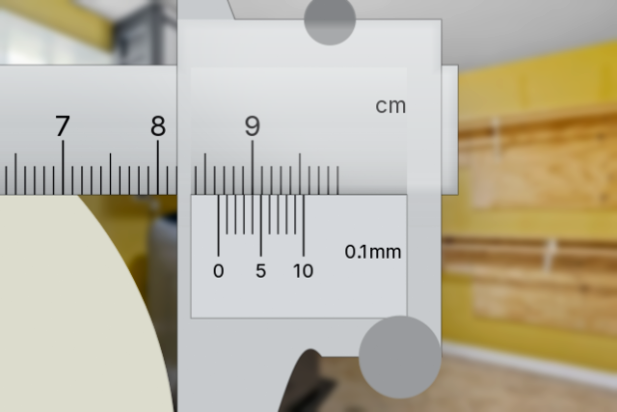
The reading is 86.4mm
